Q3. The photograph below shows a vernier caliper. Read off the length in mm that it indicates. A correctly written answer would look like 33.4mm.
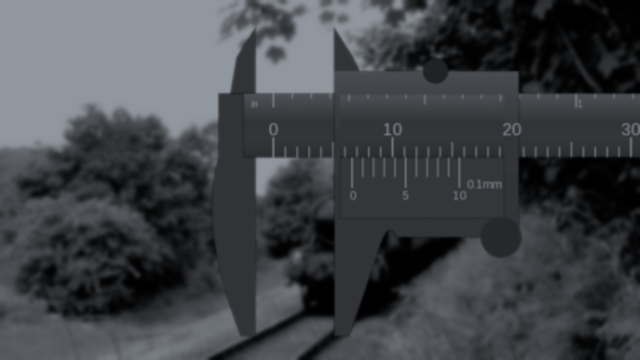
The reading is 6.6mm
